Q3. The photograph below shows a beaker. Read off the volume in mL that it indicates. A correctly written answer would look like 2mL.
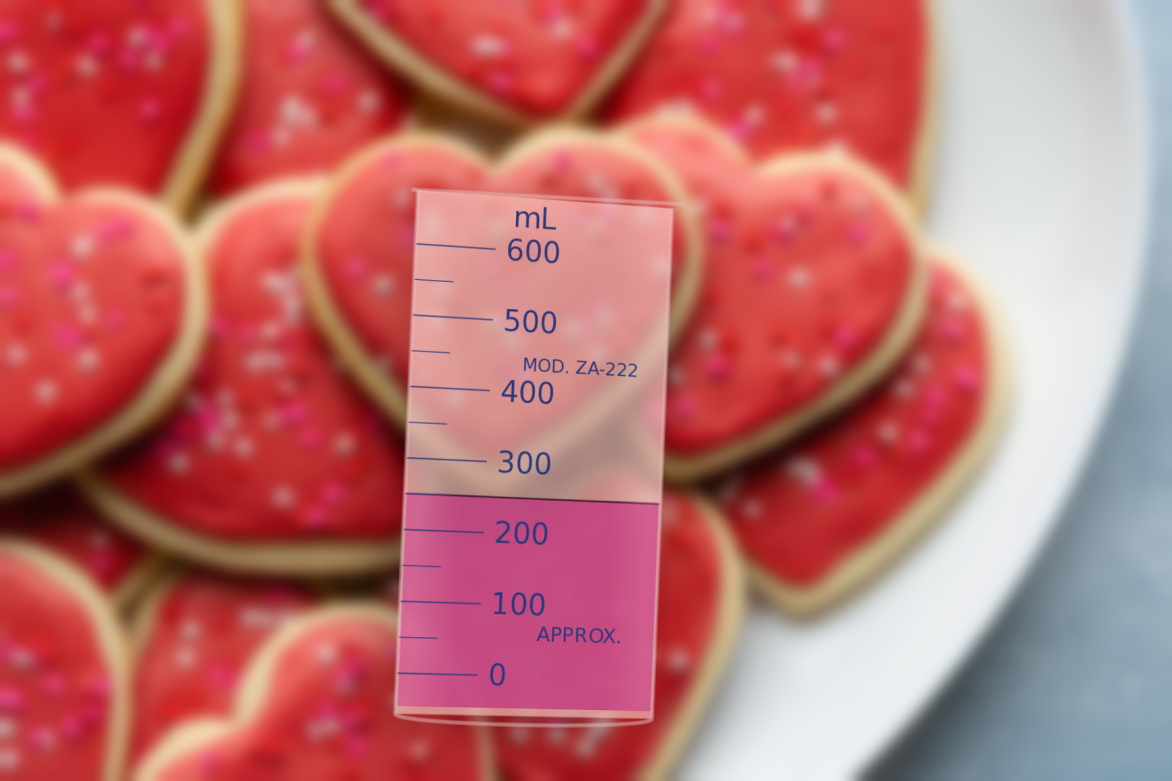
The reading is 250mL
